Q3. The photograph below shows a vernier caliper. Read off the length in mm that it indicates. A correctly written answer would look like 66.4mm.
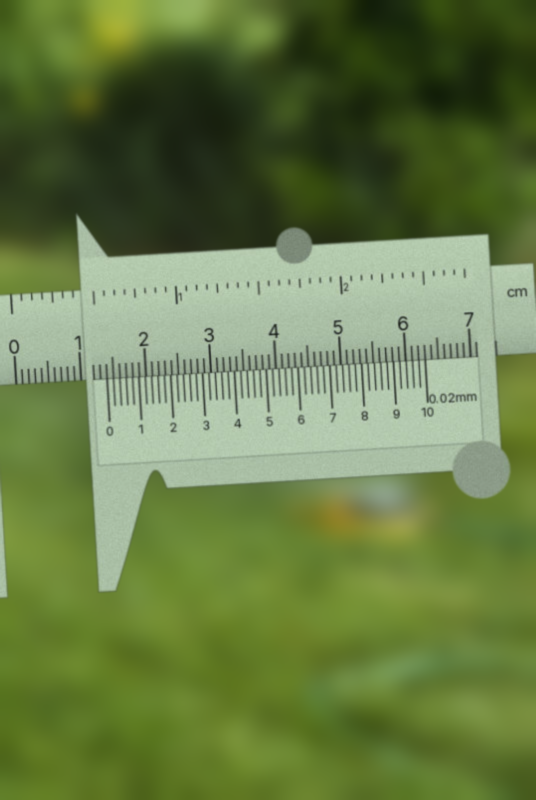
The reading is 14.0mm
